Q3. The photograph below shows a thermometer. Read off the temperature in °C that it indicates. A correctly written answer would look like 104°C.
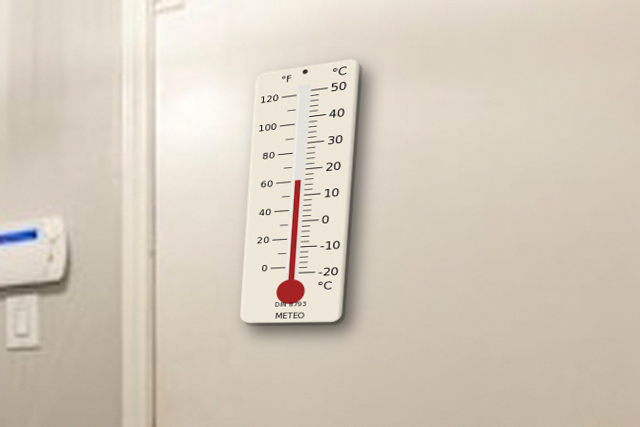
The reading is 16°C
